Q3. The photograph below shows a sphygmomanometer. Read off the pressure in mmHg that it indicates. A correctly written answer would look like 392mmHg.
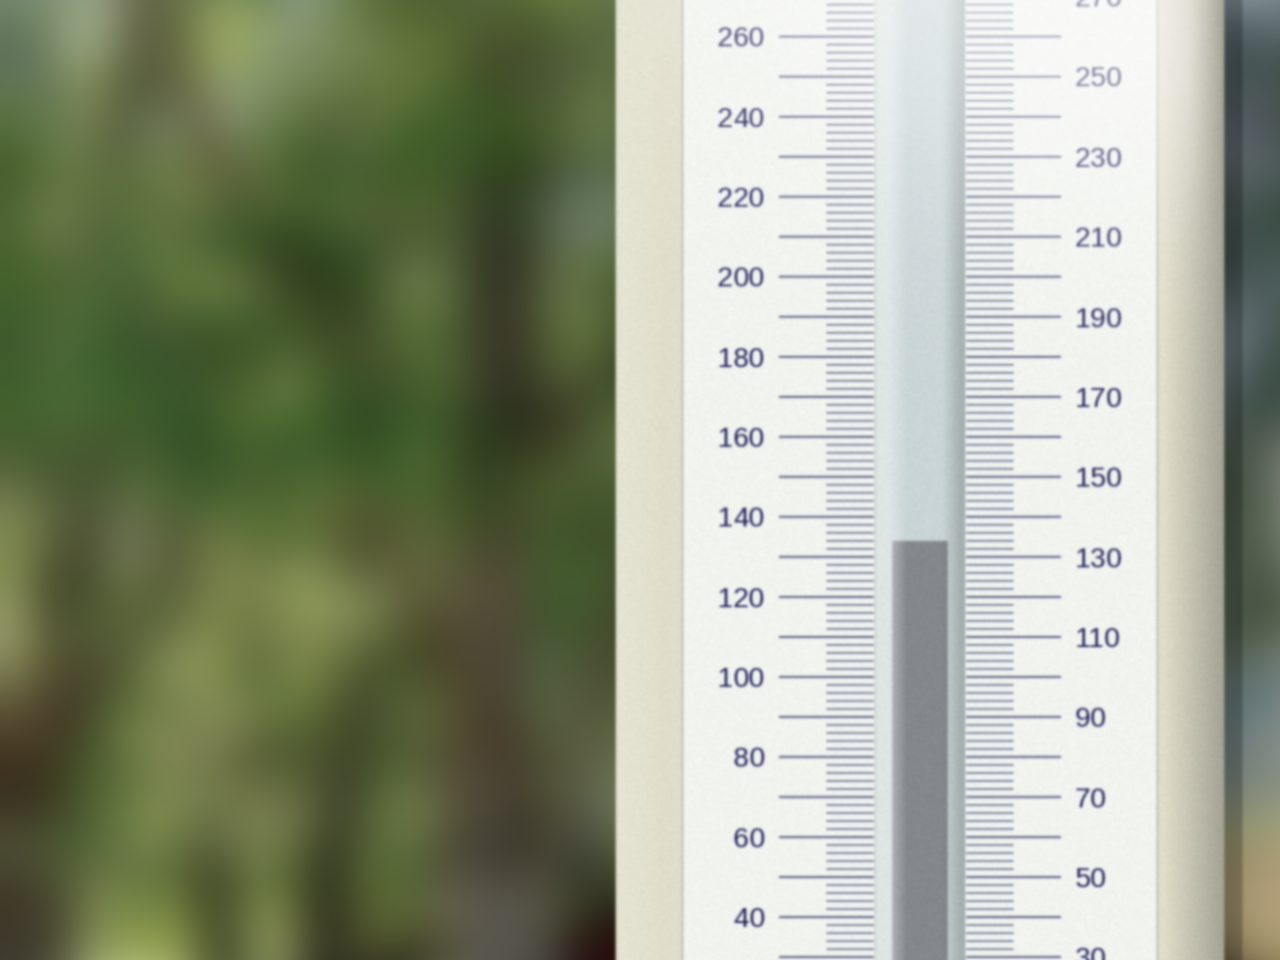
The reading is 134mmHg
